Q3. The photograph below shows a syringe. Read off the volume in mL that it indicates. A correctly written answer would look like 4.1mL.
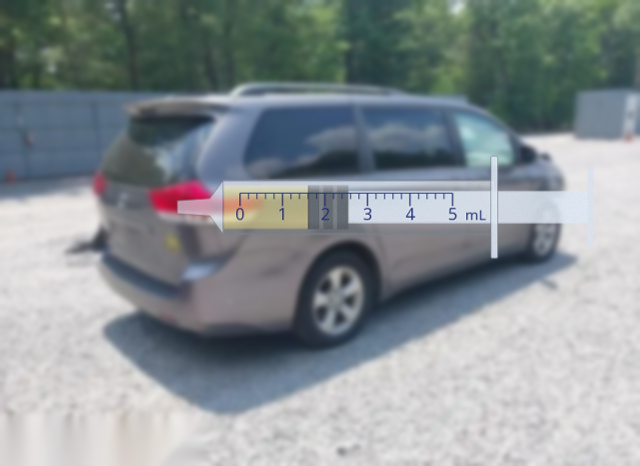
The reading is 1.6mL
